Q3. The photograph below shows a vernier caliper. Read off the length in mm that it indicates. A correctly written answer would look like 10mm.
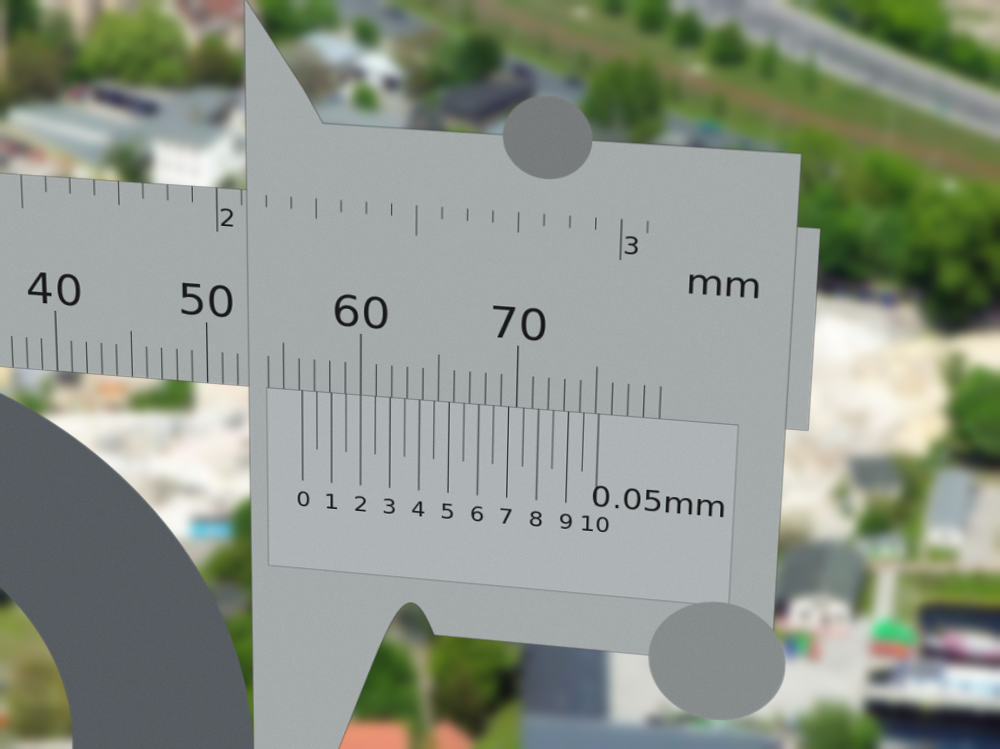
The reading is 56.2mm
